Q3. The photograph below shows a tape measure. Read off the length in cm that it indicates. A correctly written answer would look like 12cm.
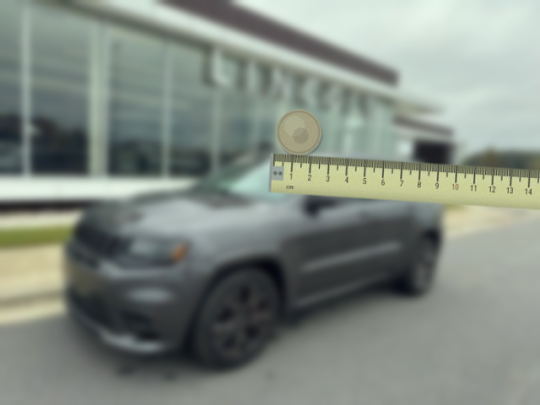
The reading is 2.5cm
